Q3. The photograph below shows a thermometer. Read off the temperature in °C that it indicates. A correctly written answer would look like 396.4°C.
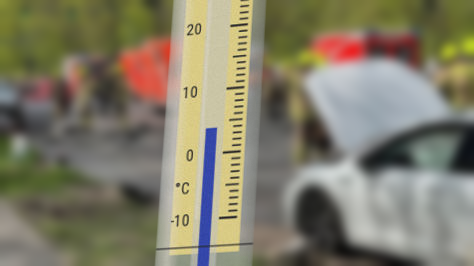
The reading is 4°C
